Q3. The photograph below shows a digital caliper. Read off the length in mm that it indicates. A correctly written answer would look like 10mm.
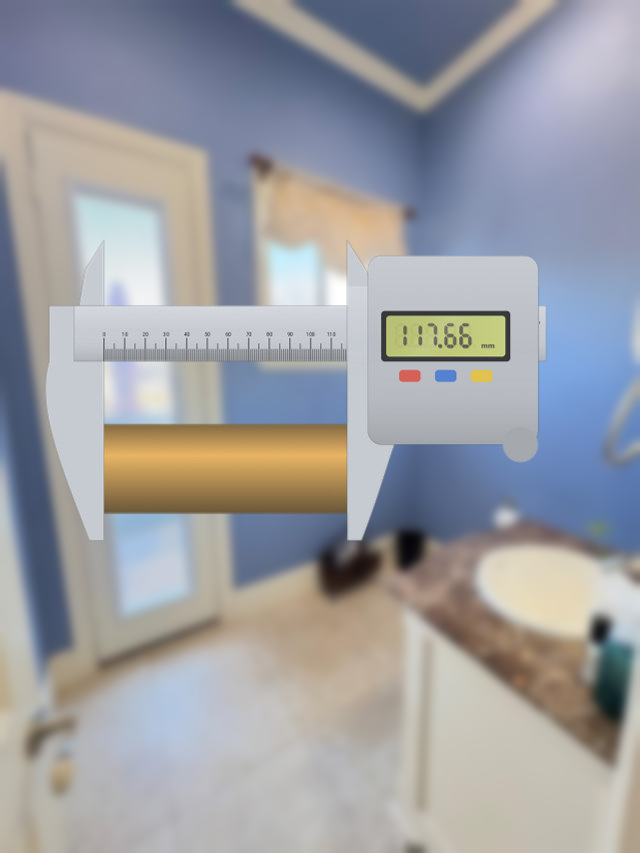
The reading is 117.66mm
